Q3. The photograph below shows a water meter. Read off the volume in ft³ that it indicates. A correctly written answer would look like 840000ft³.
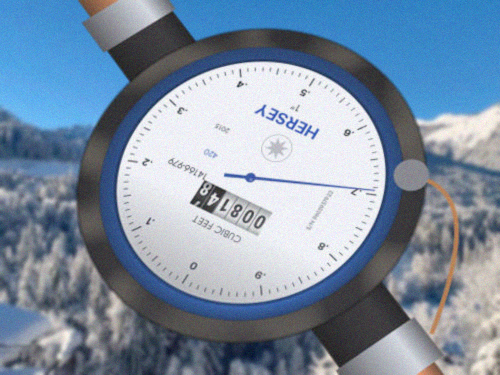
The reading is 8147.69ft³
